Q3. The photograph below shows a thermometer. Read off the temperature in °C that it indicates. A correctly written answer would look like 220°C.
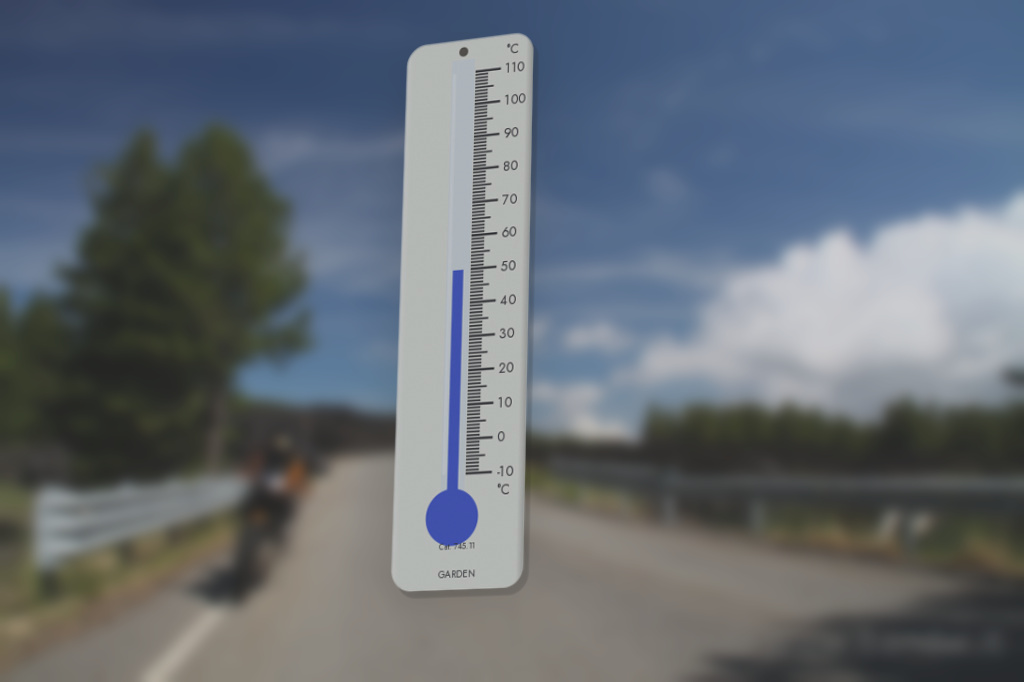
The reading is 50°C
